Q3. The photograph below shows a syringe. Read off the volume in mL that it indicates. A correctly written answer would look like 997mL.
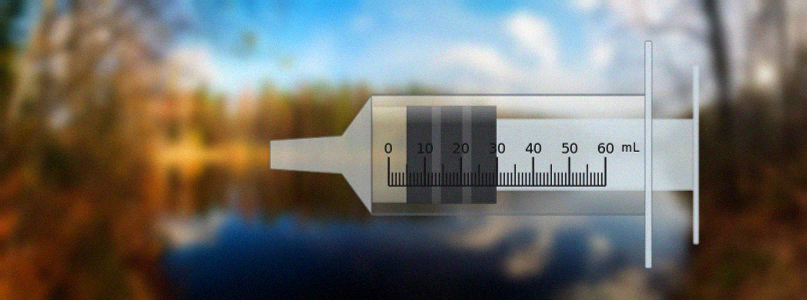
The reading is 5mL
